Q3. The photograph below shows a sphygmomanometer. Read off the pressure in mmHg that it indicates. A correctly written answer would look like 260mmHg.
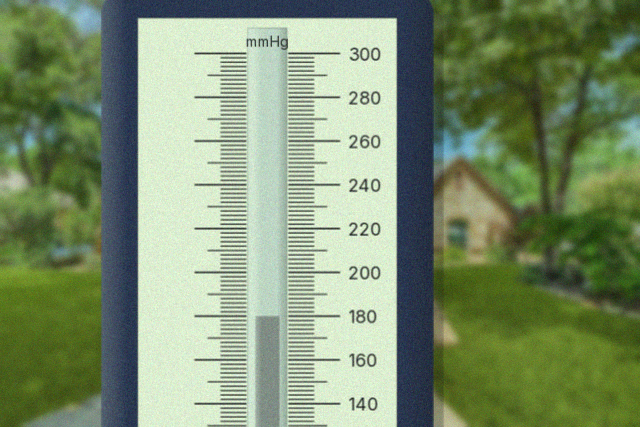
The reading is 180mmHg
